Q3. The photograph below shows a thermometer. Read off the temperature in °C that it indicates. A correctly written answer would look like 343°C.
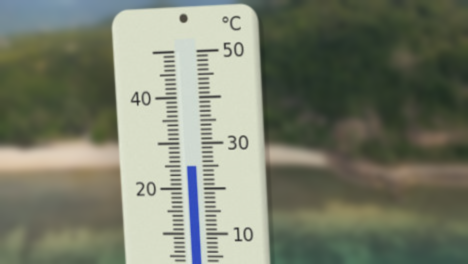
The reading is 25°C
